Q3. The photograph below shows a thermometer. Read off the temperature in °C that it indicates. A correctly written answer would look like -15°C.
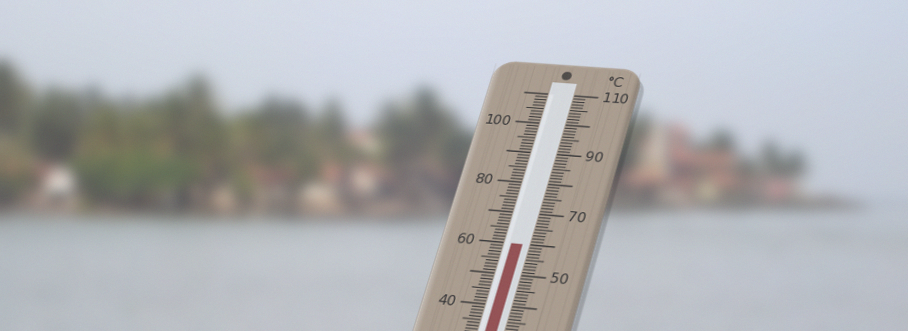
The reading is 60°C
